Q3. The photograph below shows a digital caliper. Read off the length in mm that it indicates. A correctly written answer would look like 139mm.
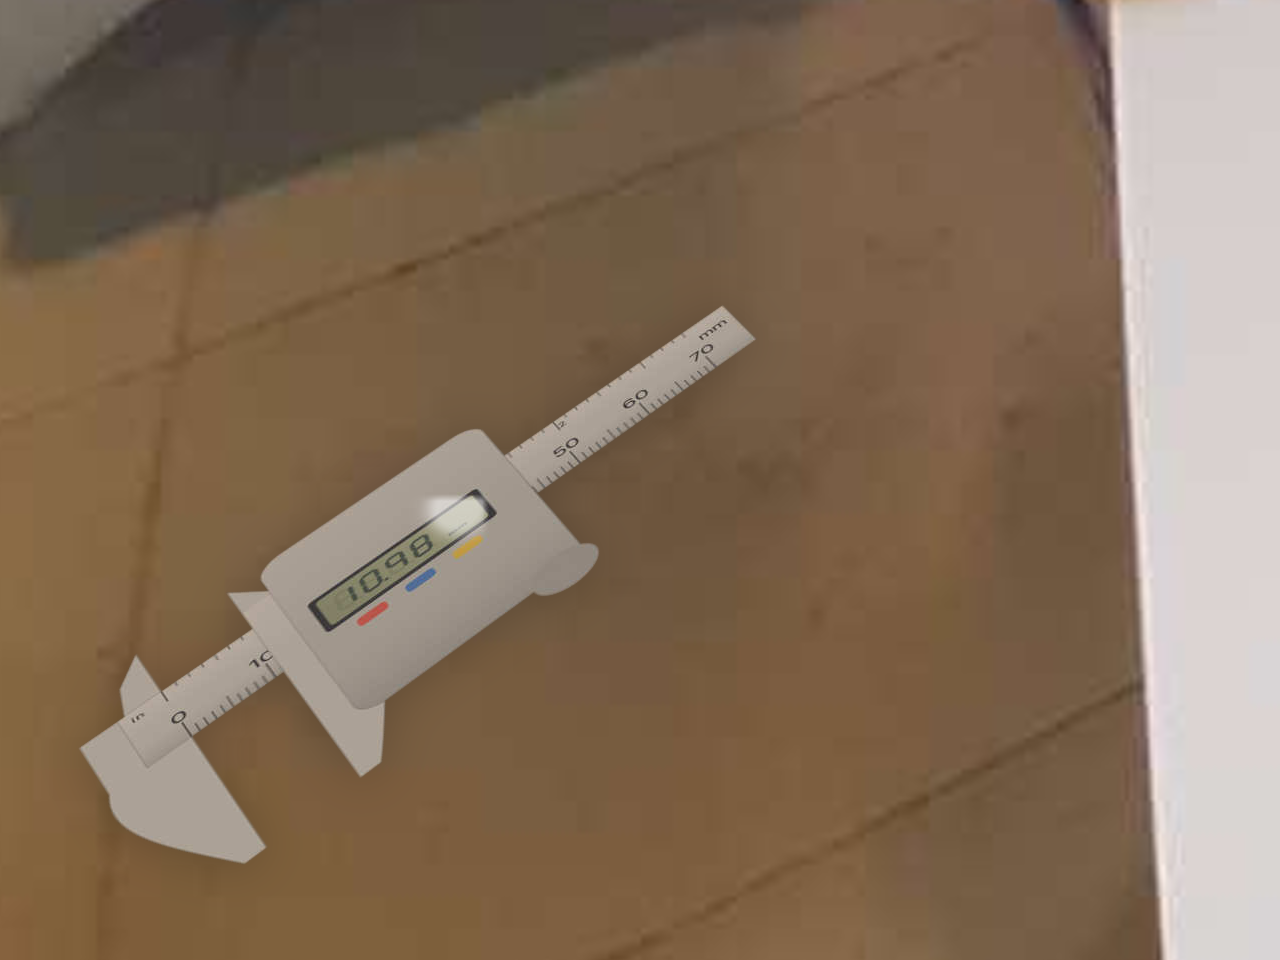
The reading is 10.98mm
